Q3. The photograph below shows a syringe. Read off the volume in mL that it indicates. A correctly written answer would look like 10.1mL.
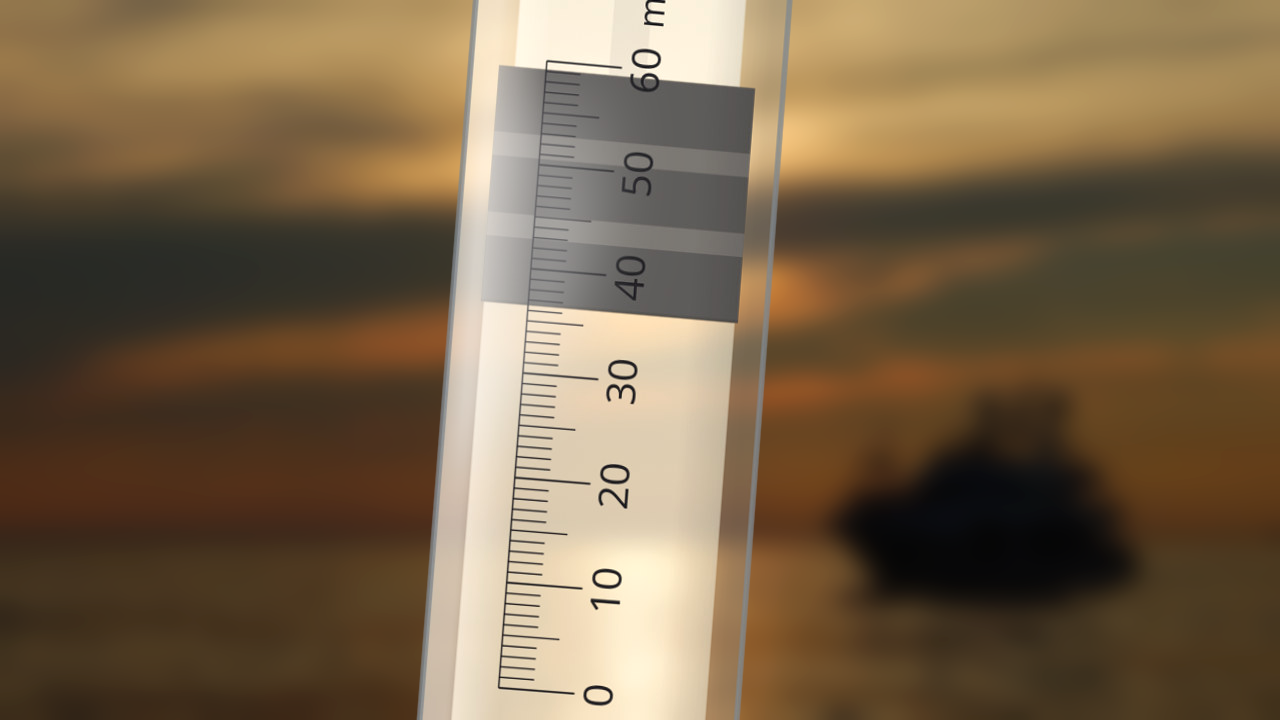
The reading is 36.5mL
